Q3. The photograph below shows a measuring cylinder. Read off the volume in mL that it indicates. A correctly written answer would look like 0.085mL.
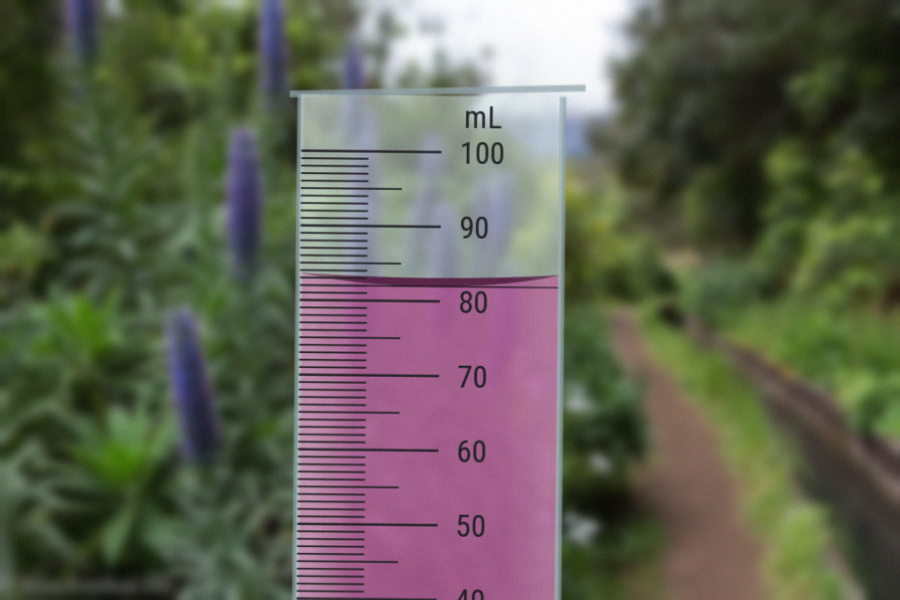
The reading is 82mL
